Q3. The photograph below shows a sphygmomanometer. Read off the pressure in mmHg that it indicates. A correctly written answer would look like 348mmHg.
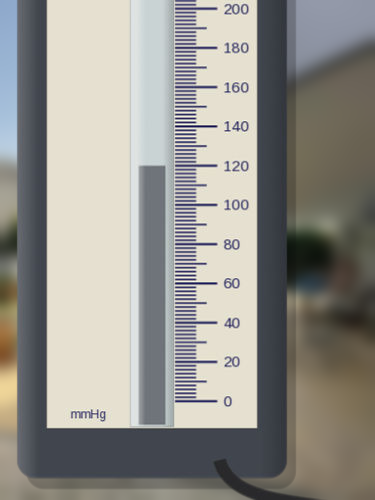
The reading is 120mmHg
